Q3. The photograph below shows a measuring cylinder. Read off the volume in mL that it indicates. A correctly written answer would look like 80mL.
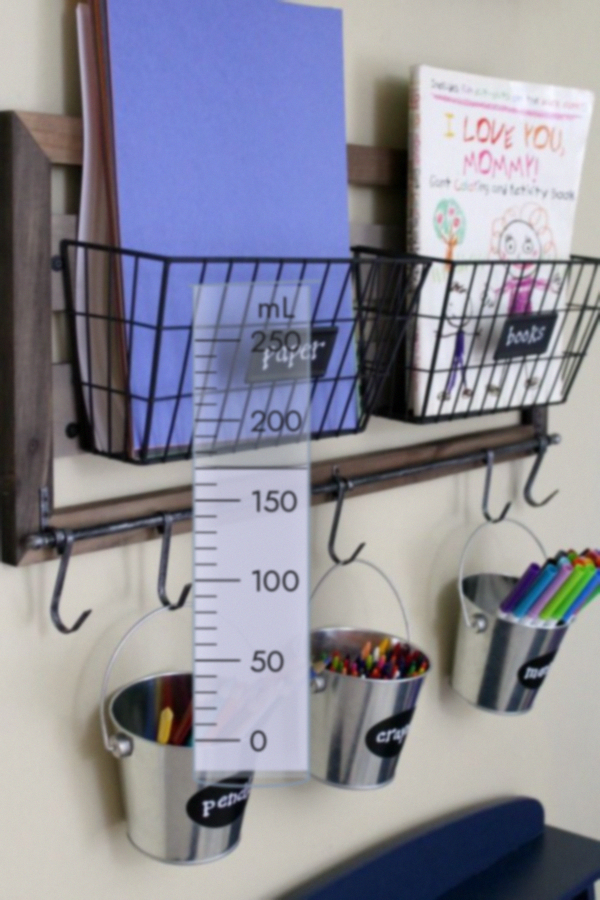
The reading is 170mL
